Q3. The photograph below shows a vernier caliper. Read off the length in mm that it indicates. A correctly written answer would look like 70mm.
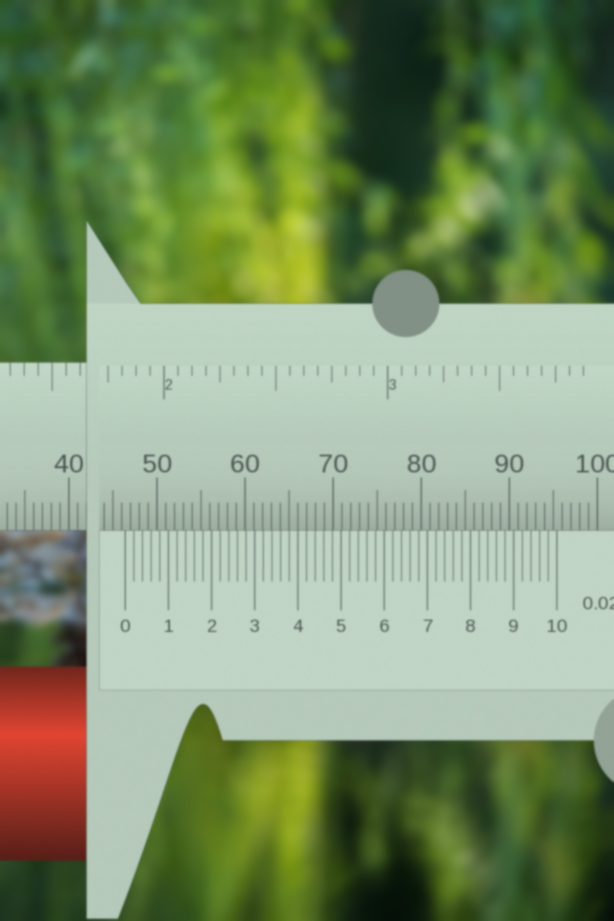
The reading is 46.4mm
